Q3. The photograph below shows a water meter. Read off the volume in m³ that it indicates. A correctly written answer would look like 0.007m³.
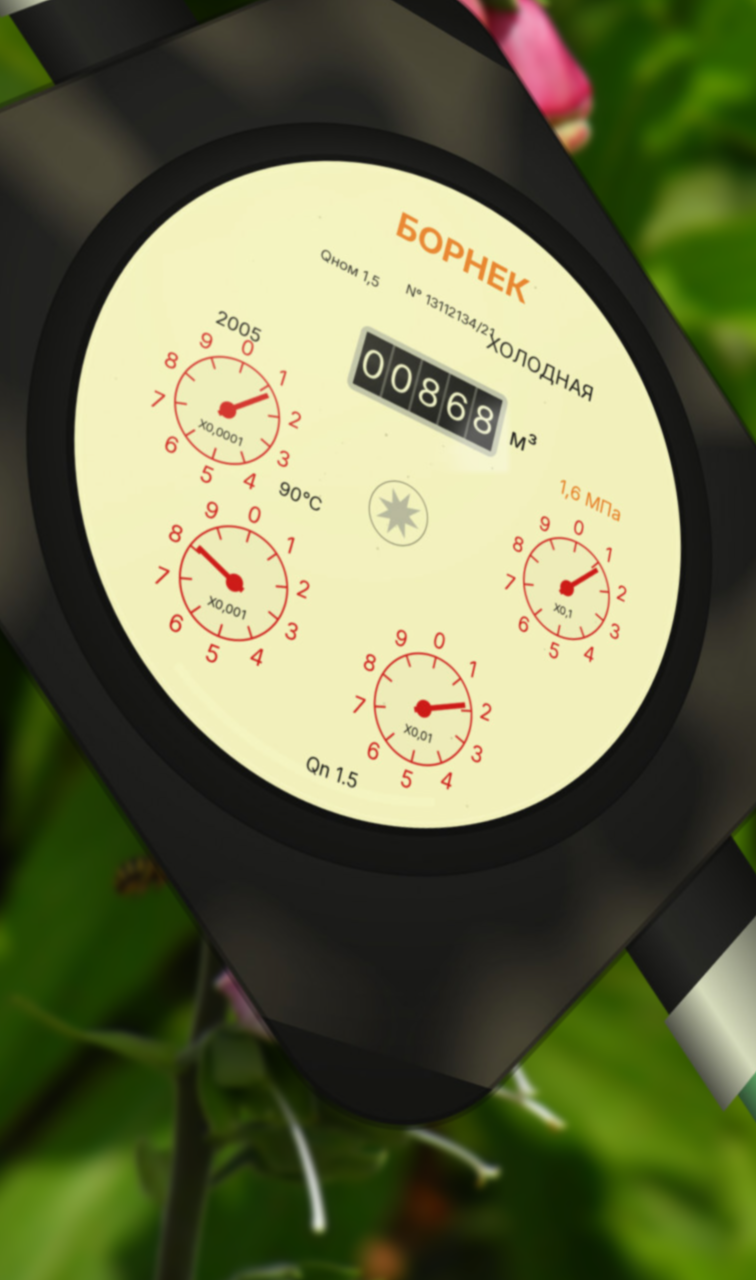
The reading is 868.1181m³
